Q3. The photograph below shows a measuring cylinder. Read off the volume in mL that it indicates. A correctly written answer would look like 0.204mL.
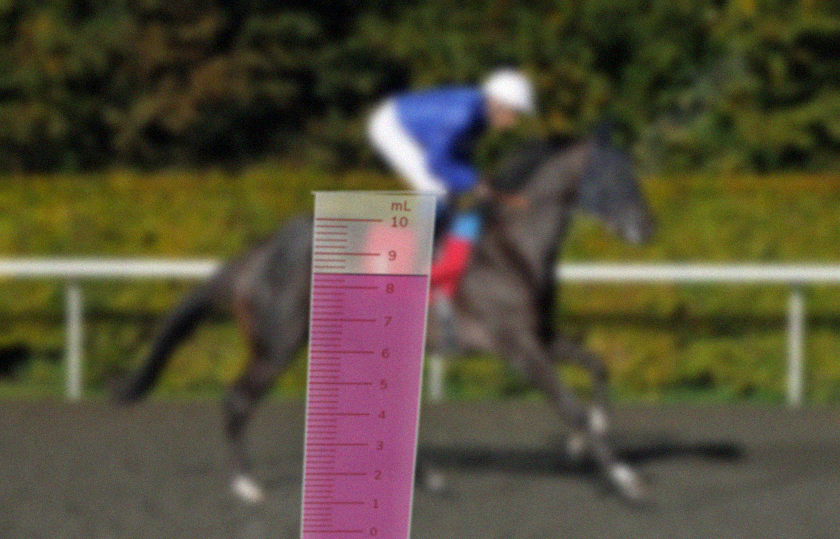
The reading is 8.4mL
